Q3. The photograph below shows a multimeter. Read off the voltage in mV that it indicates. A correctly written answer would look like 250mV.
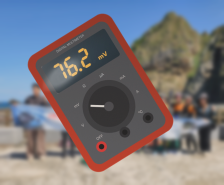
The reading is 76.2mV
